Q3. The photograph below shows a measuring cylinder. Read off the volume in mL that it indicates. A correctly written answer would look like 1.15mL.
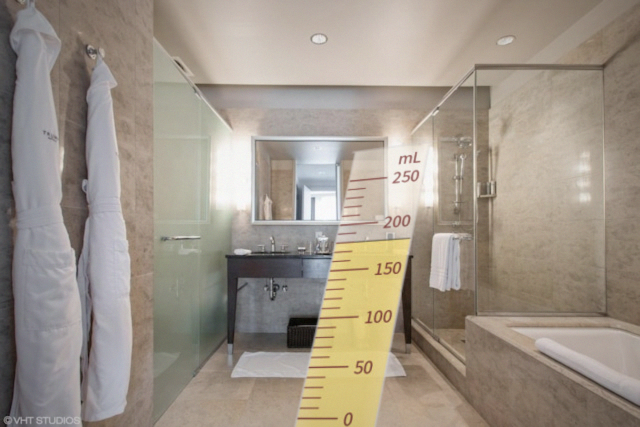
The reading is 180mL
